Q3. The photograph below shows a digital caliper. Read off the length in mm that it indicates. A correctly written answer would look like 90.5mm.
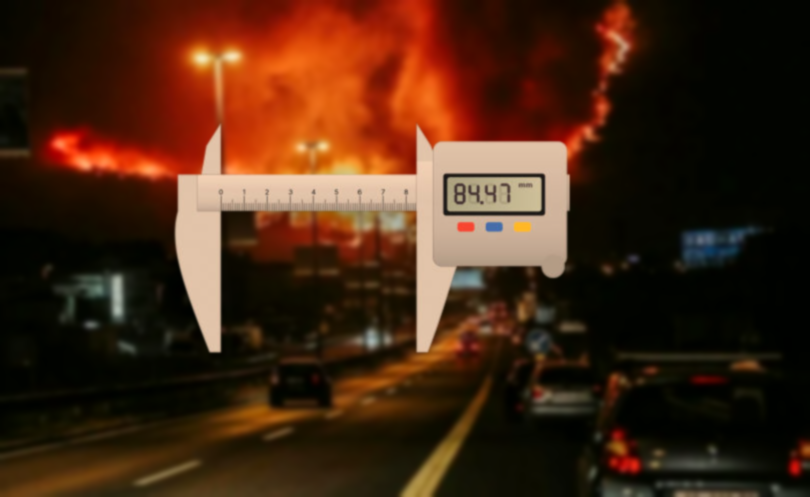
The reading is 84.47mm
